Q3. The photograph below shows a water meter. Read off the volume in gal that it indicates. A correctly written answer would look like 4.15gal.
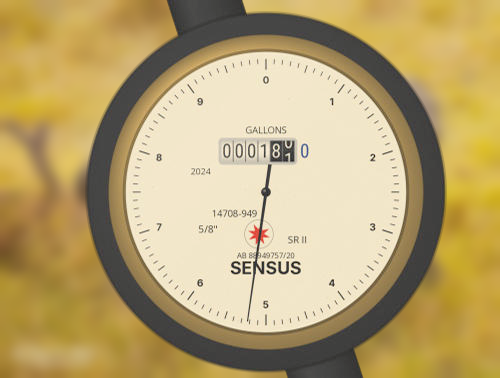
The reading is 1805.2gal
